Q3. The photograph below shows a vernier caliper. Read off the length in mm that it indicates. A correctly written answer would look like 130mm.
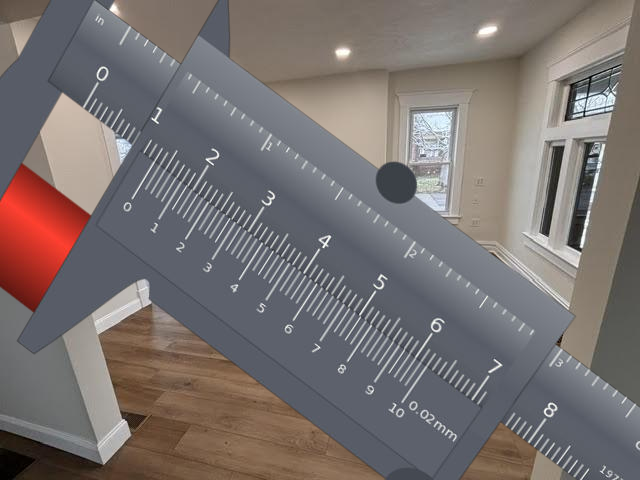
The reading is 13.0mm
